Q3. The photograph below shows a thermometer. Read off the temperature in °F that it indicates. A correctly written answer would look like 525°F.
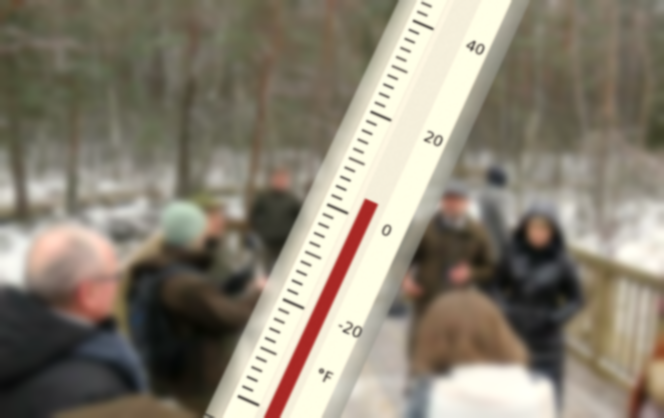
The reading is 4°F
